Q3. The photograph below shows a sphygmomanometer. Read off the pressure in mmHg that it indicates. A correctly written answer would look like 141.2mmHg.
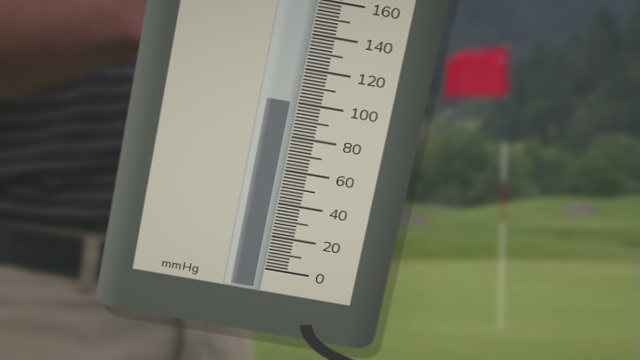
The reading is 100mmHg
